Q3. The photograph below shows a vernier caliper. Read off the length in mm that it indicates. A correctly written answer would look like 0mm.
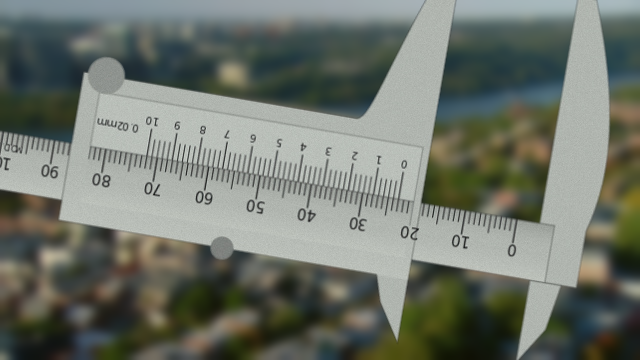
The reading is 23.0mm
